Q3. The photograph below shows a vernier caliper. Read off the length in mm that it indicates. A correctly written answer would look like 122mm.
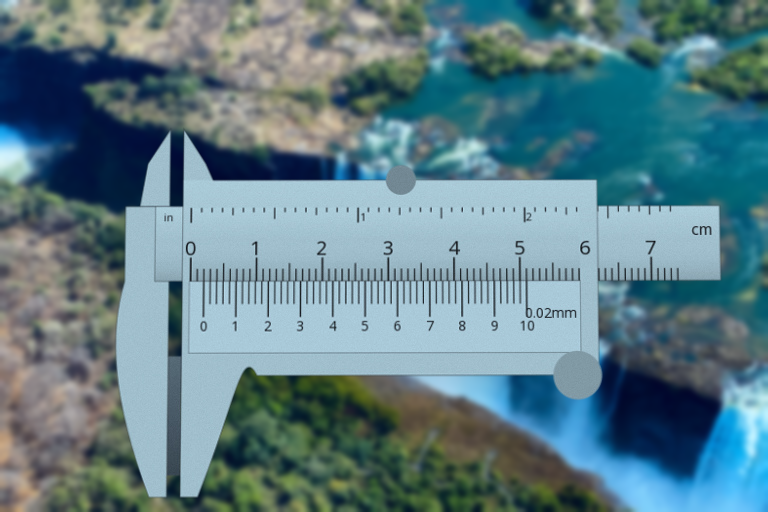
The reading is 2.0mm
